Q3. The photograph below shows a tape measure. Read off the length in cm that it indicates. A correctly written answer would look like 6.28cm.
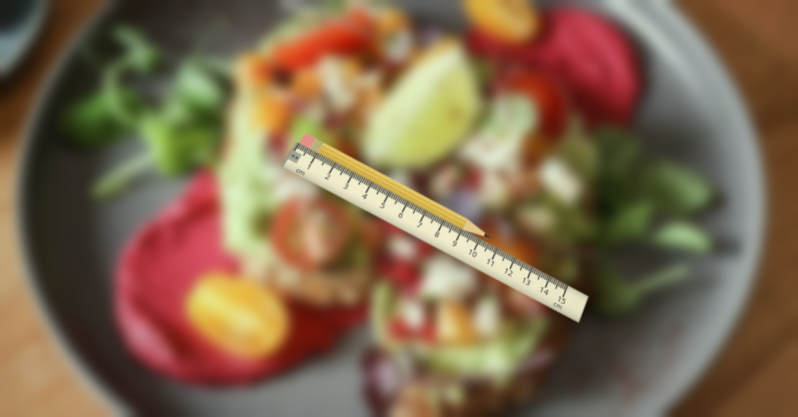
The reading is 10.5cm
